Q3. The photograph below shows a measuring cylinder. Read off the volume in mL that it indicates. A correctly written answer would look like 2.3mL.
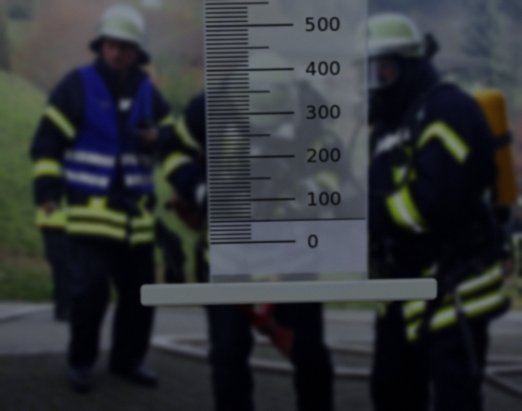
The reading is 50mL
